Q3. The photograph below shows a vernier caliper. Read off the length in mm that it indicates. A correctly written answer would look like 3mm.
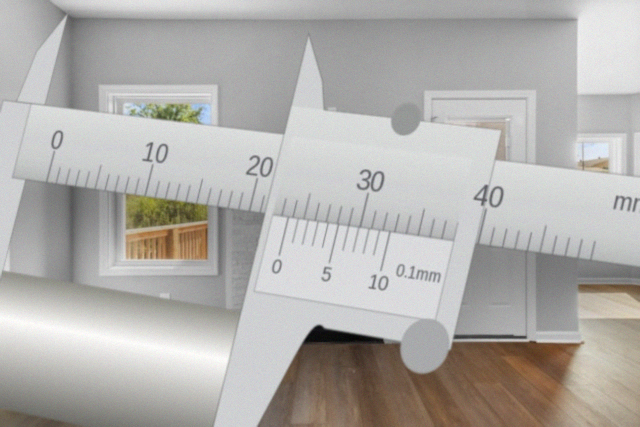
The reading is 23.6mm
